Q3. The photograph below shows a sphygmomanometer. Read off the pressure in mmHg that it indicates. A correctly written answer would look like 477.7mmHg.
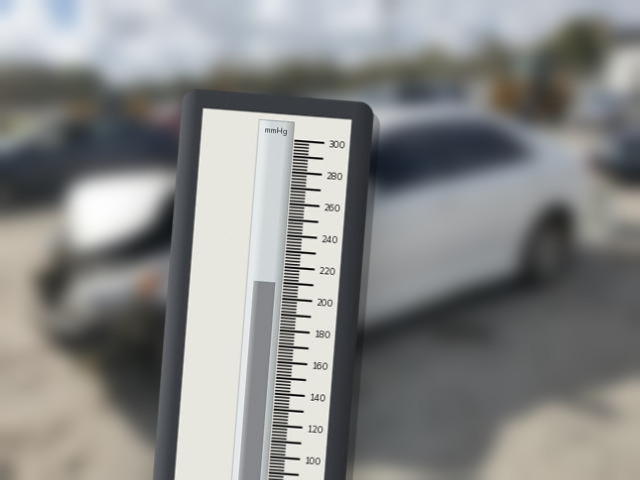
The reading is 210mmHg
